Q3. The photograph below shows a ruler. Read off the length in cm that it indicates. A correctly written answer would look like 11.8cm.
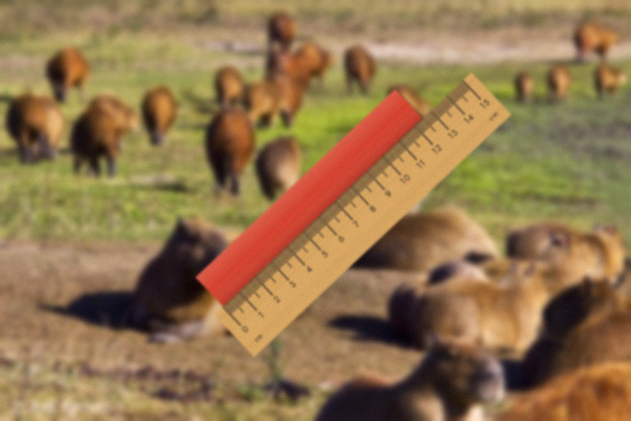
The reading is 12.5cm
